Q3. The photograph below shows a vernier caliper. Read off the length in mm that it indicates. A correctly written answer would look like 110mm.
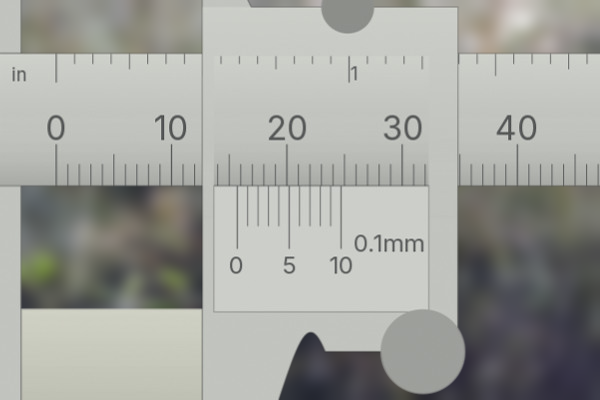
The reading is 15.7mm
